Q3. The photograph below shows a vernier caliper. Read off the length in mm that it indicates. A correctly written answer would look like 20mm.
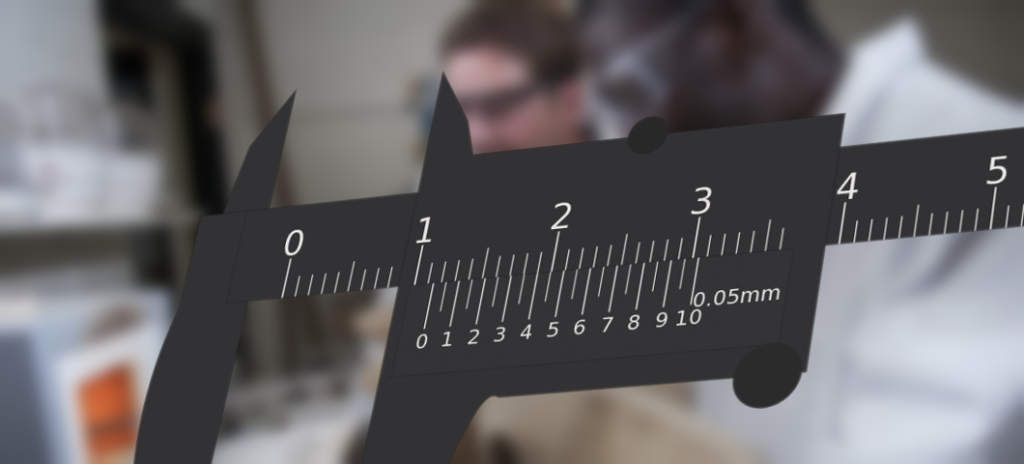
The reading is 11.4mm
